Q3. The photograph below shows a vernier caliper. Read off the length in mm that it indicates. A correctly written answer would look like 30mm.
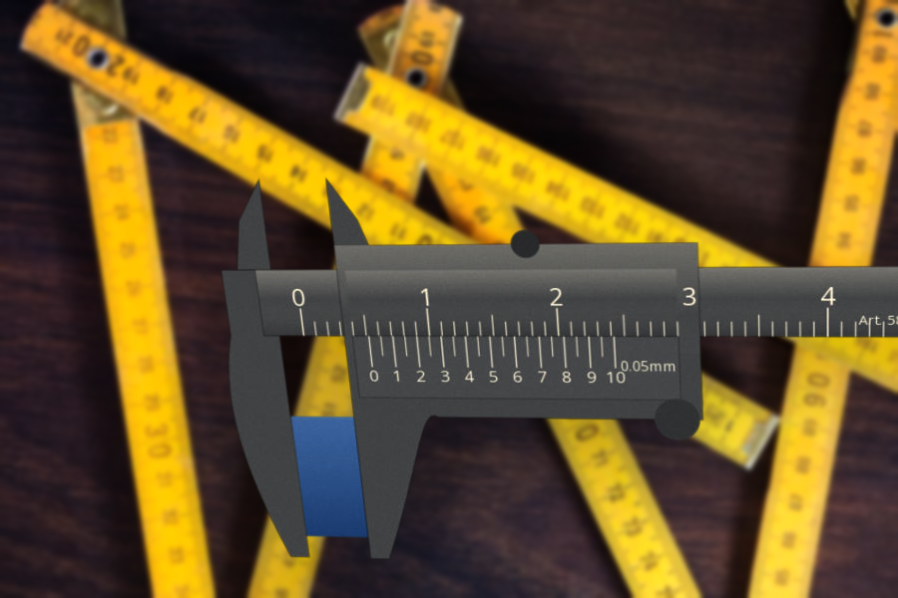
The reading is 5.2mm
